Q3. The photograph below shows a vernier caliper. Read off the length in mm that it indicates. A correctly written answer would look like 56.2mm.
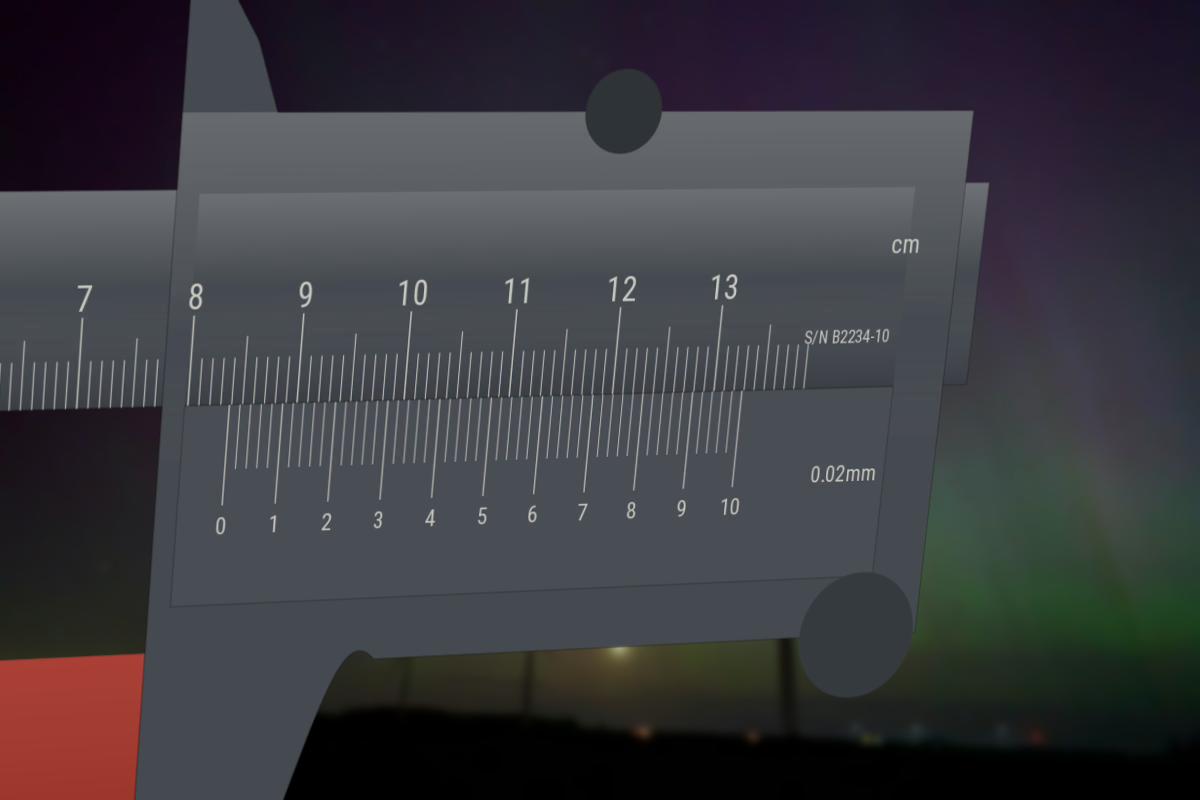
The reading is 83.8mm
